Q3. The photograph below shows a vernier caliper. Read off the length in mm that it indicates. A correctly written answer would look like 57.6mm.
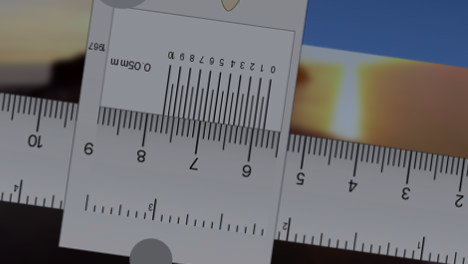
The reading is 58.0mm
